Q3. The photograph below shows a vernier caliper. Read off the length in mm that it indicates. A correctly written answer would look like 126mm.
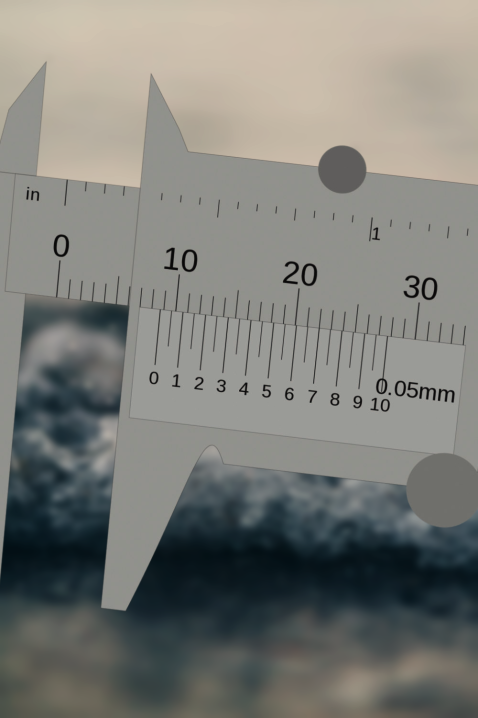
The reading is 8.7mm
